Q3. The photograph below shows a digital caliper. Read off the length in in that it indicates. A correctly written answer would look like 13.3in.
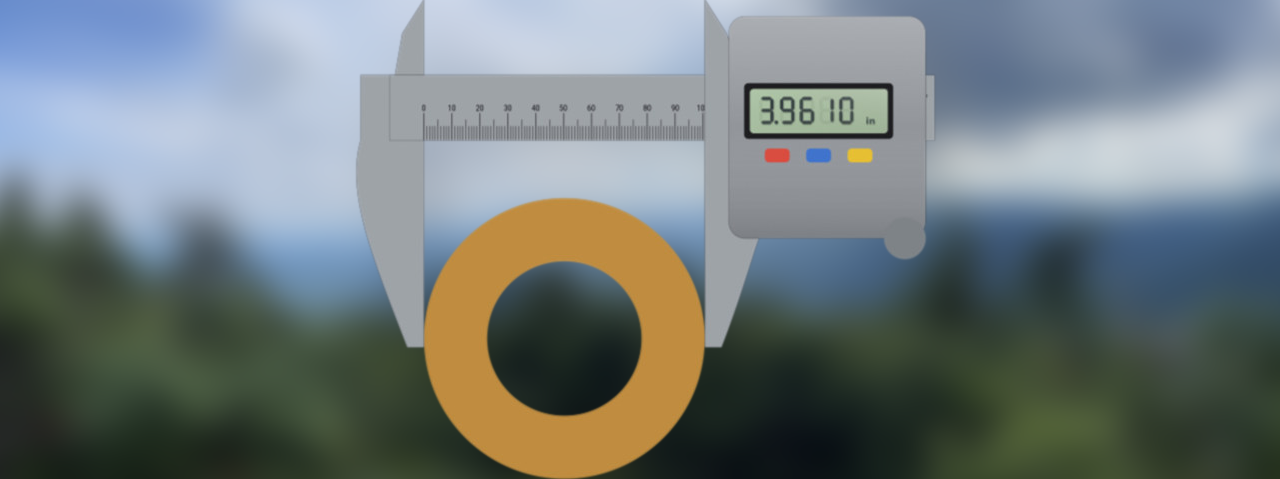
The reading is 3.9610in
